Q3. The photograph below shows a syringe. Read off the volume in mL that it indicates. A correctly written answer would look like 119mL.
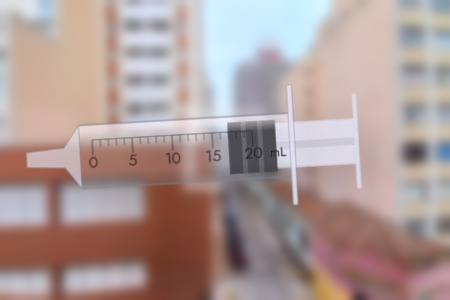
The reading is 17mL
